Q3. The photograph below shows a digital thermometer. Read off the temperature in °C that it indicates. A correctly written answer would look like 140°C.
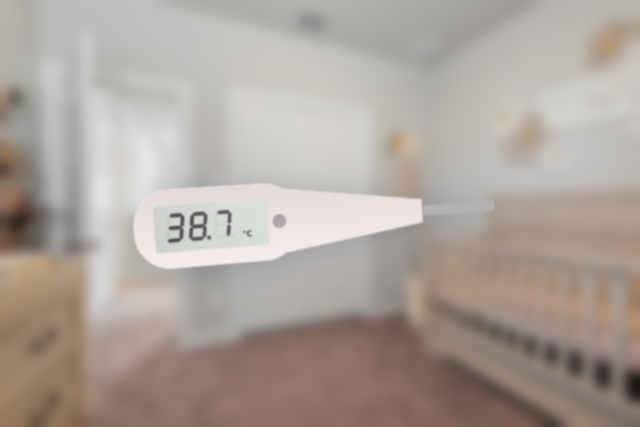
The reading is 38.7°C
